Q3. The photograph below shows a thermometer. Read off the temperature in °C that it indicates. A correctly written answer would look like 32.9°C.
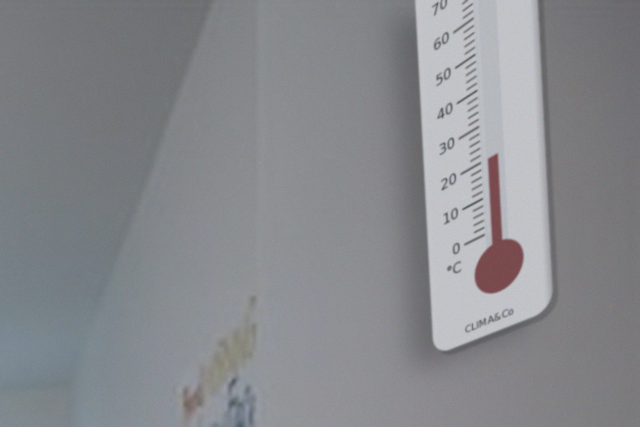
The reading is 20°C
